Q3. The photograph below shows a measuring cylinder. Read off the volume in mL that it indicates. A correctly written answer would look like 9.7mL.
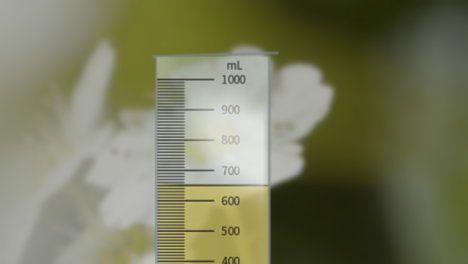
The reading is 650mL
